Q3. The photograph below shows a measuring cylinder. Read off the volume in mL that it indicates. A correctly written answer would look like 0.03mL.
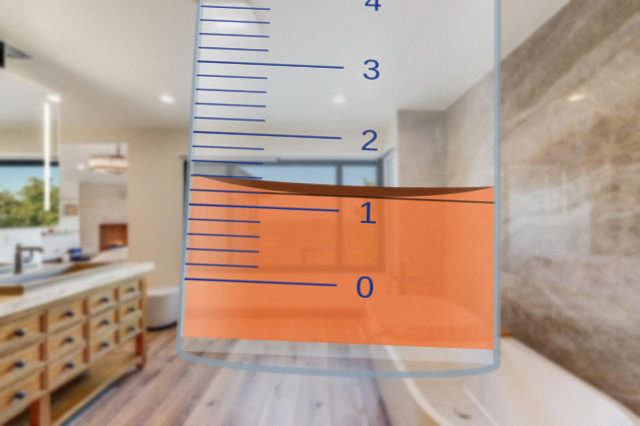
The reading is 1.2mL
